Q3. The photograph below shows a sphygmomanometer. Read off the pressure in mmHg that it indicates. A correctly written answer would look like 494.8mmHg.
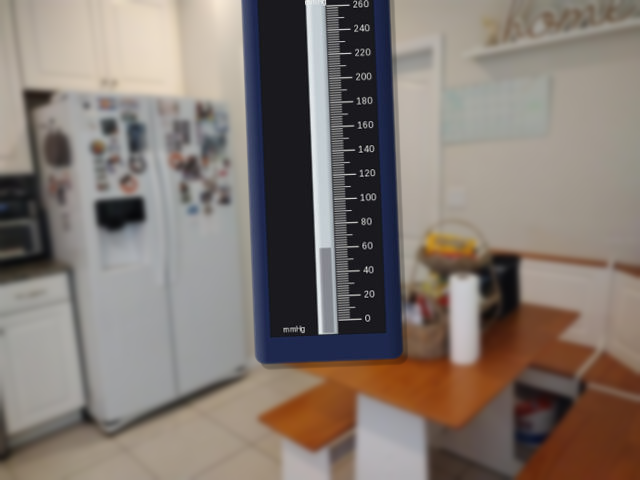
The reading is 60mmHg
